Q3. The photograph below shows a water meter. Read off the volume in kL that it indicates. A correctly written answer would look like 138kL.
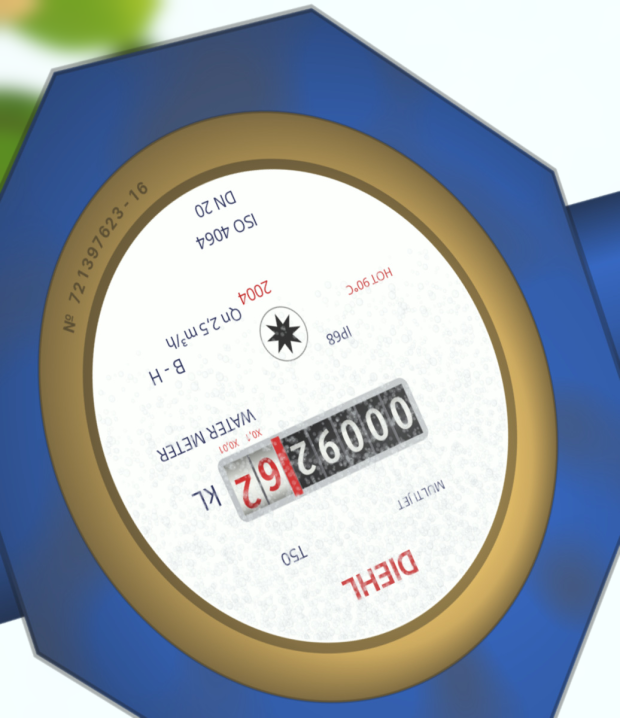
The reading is 92.62kL
